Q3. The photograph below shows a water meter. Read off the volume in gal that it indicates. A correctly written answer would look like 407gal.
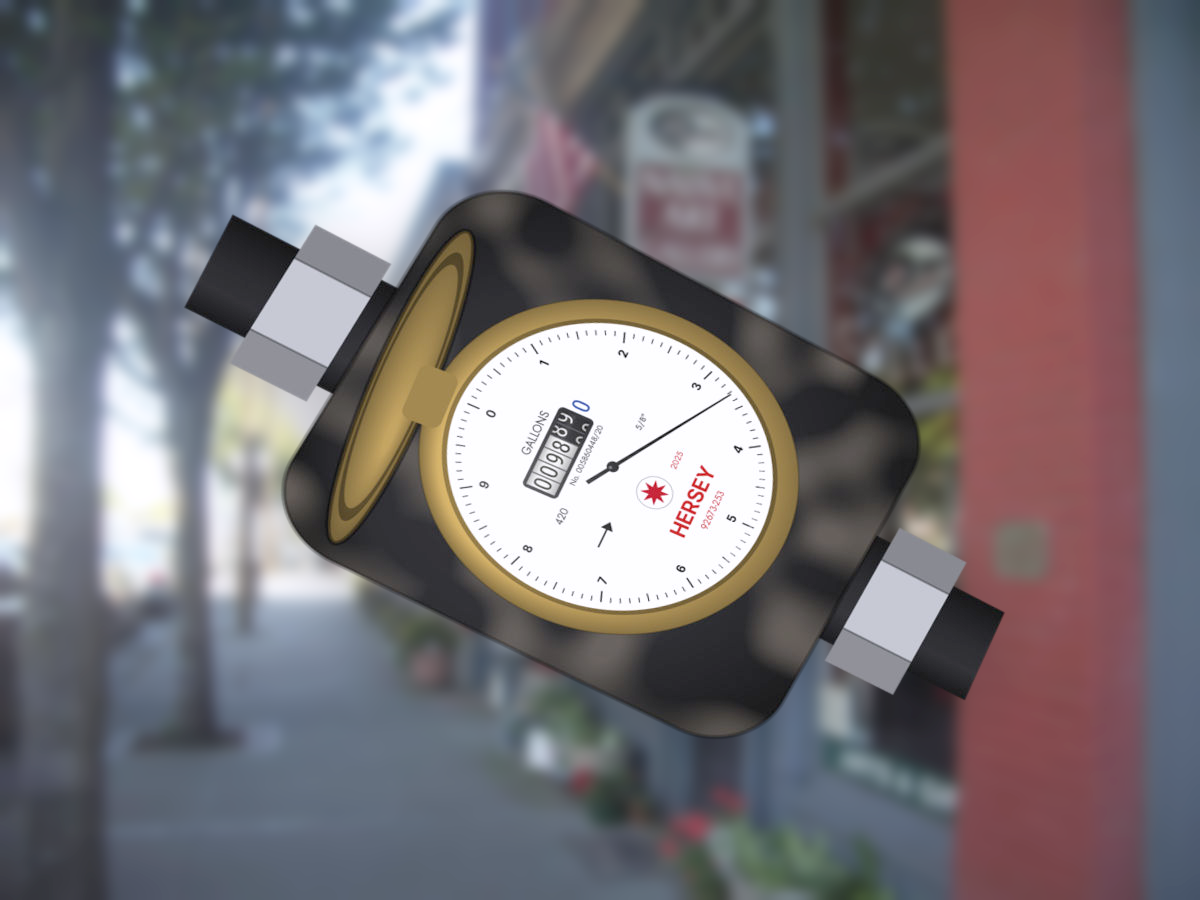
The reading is 98893.3gal
